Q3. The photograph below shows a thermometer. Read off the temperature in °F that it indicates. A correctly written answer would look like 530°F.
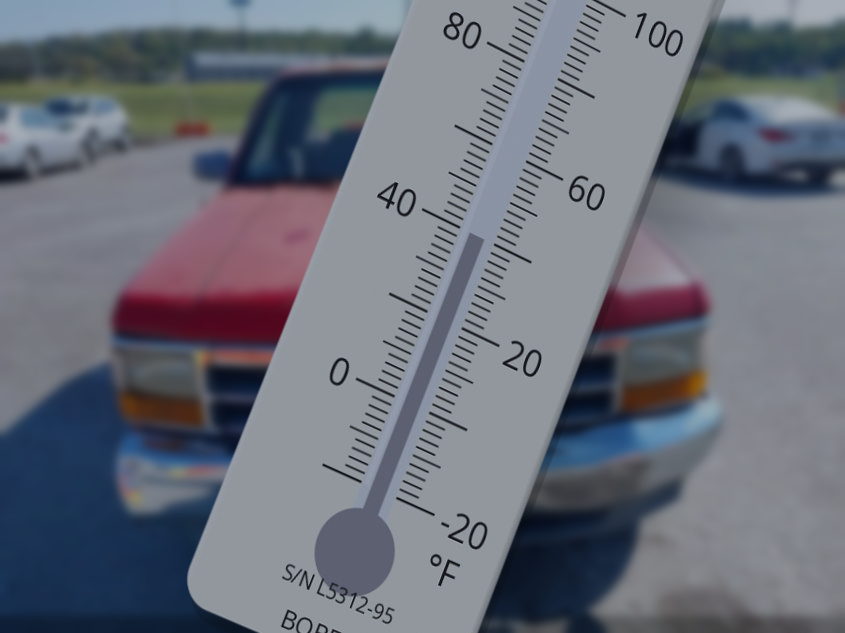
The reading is 40°F
